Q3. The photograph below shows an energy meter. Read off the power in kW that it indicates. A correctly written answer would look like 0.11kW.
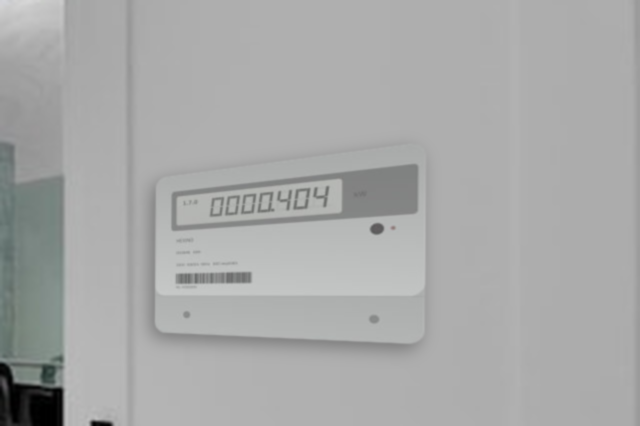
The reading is 0.404kW
